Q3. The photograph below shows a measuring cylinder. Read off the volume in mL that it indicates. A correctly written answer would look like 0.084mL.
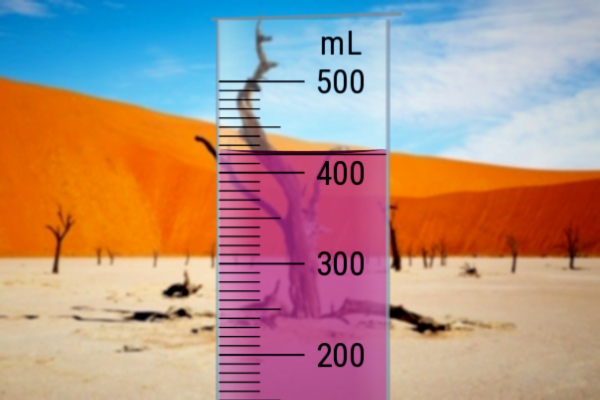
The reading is 420mL
